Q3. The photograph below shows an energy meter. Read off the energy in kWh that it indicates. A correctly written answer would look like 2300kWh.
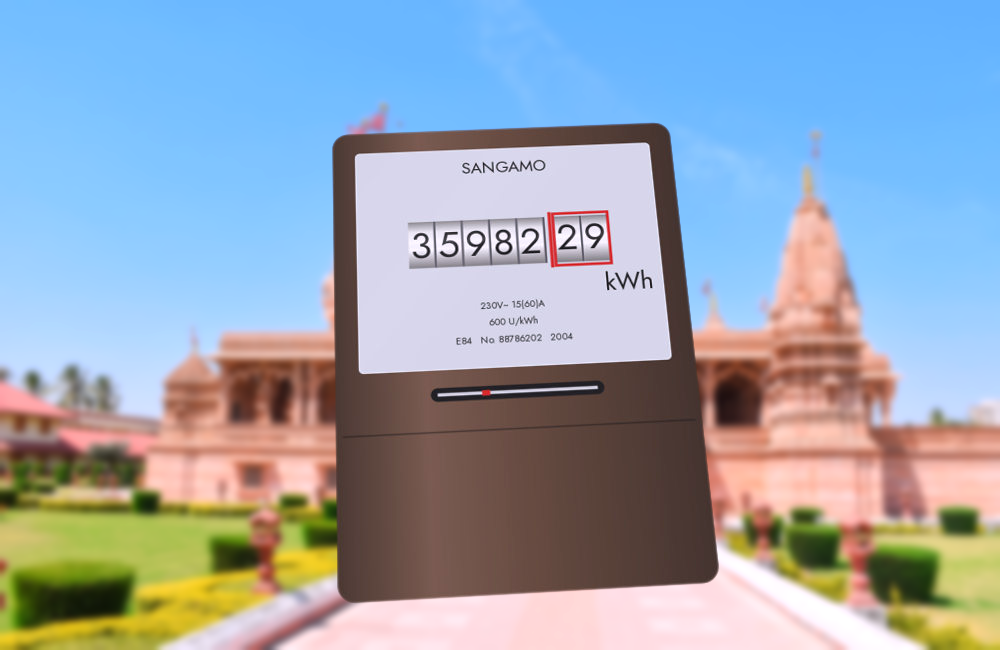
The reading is 35982.29kWh
